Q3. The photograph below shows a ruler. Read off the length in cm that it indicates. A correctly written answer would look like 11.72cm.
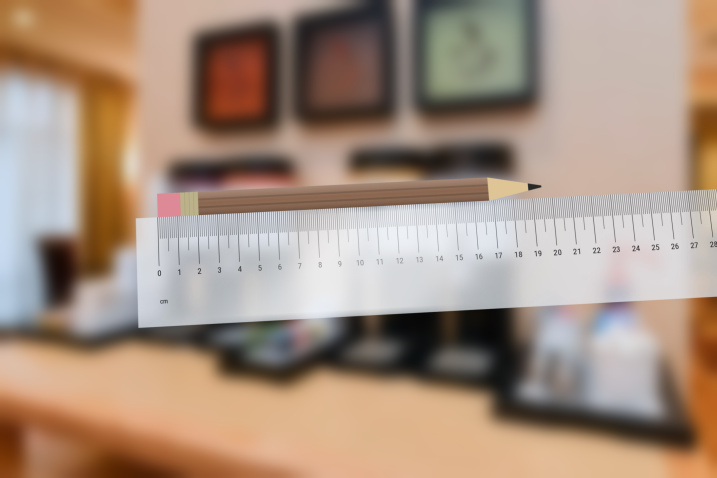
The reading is 19.5cm
